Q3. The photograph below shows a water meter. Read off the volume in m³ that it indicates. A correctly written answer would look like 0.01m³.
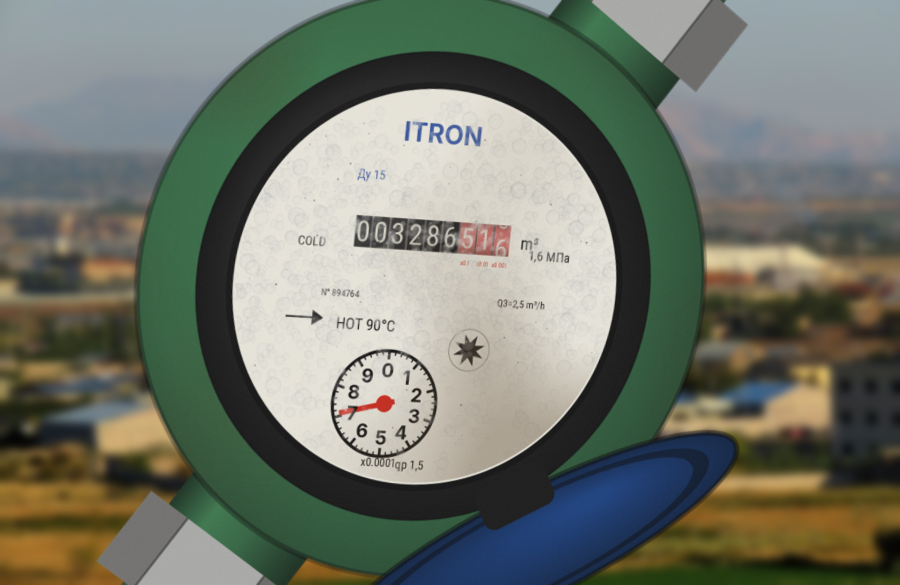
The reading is 3286.5157m³
